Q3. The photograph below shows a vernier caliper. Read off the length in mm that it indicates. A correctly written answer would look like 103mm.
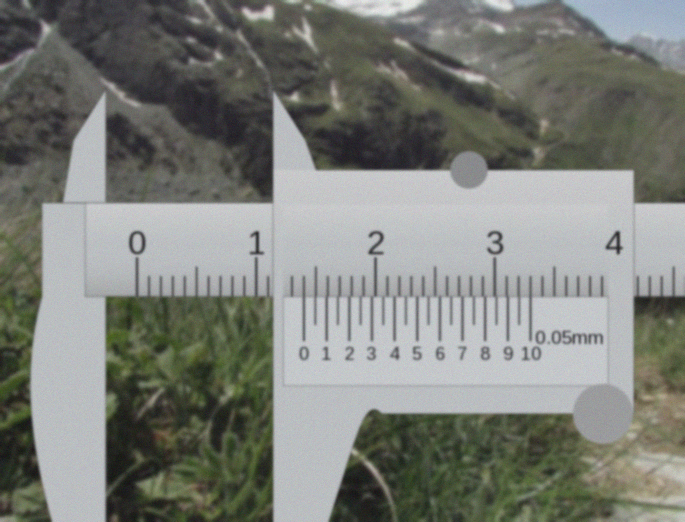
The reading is 14.0mm
